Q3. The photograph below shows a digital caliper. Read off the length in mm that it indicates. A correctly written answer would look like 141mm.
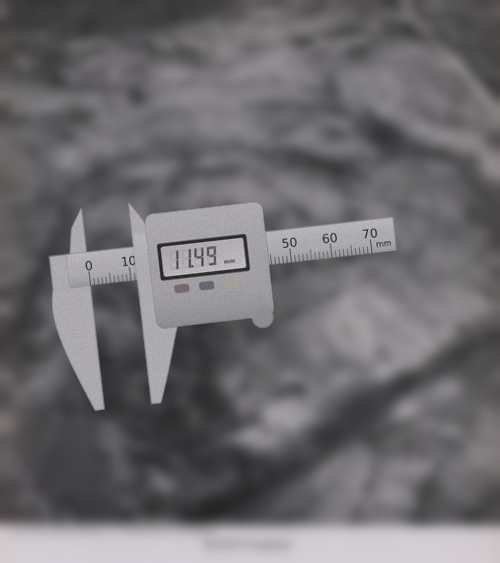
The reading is 11.49mm
